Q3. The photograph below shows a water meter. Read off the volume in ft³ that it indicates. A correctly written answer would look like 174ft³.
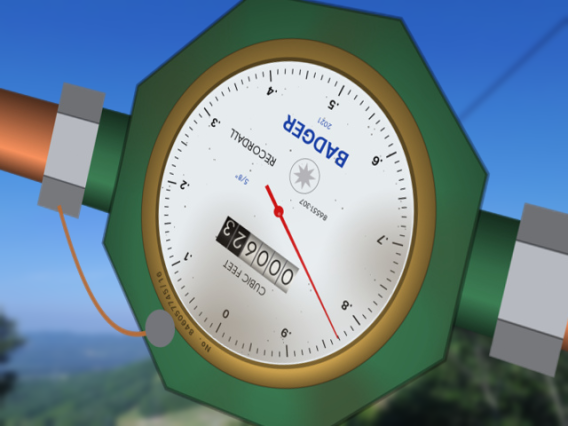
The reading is 622.83ft³
